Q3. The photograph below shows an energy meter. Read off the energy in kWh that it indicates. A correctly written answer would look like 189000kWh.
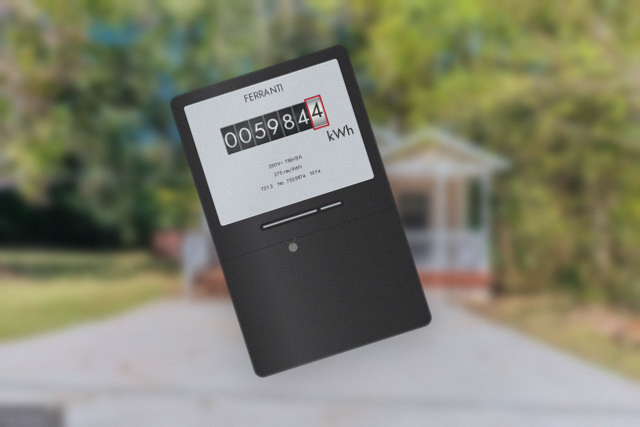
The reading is 5984.4kWh
